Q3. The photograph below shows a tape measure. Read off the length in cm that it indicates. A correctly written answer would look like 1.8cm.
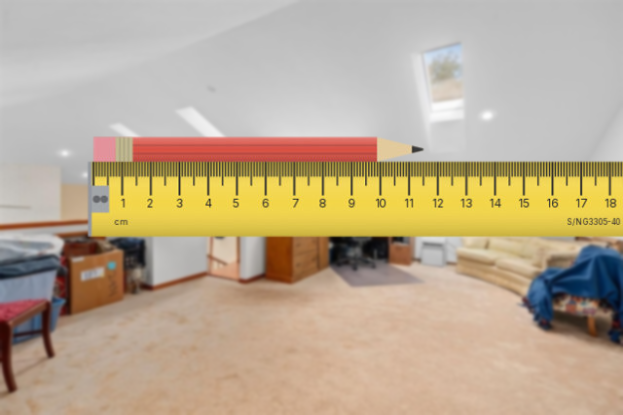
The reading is 11.5cm
